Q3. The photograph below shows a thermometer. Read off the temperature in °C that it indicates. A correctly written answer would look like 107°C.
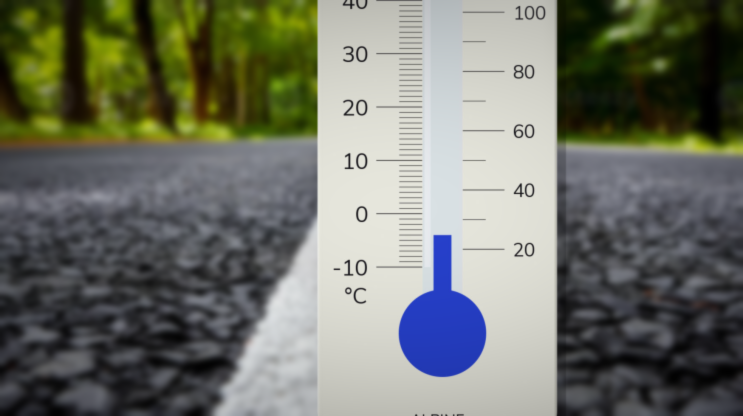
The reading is -4°C
